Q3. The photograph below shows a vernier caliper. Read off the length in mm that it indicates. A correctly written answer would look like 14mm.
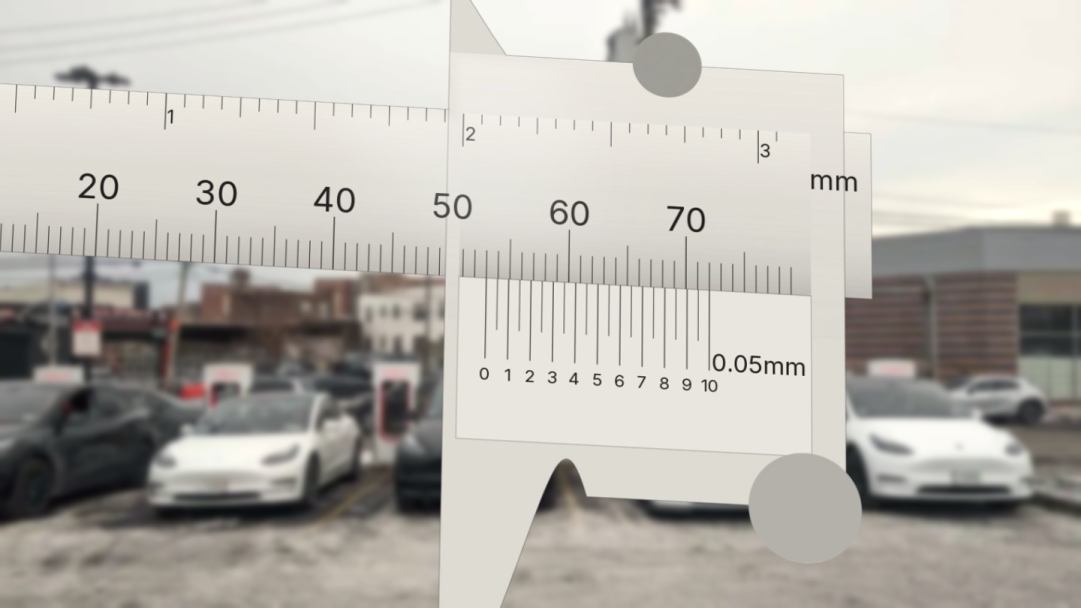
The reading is 53.0mm
